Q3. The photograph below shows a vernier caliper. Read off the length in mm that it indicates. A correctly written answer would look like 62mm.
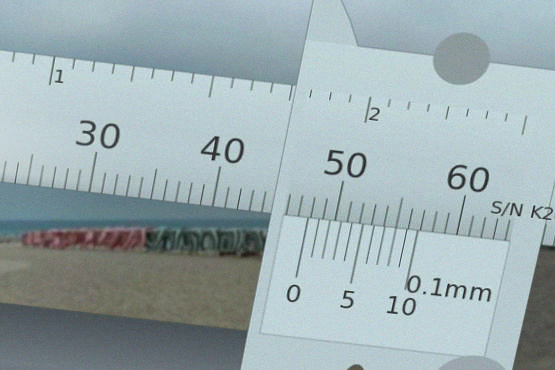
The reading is 47.8mm
